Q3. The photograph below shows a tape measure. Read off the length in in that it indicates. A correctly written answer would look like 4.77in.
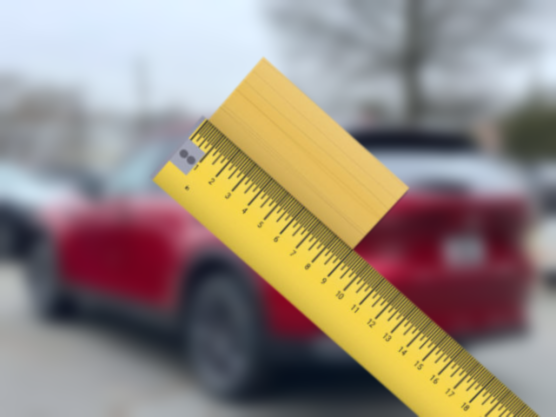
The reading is 9in
